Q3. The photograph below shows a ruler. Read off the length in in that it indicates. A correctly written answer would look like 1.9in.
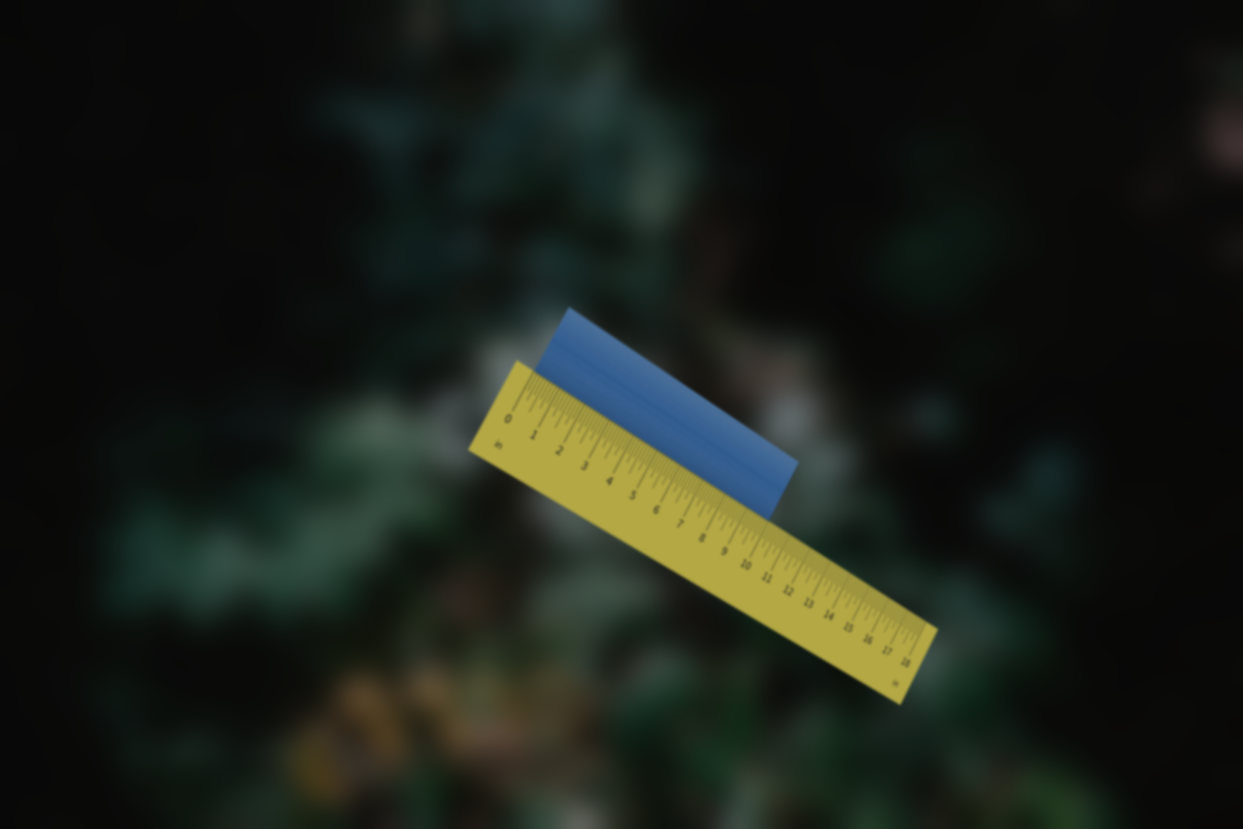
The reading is 10in
